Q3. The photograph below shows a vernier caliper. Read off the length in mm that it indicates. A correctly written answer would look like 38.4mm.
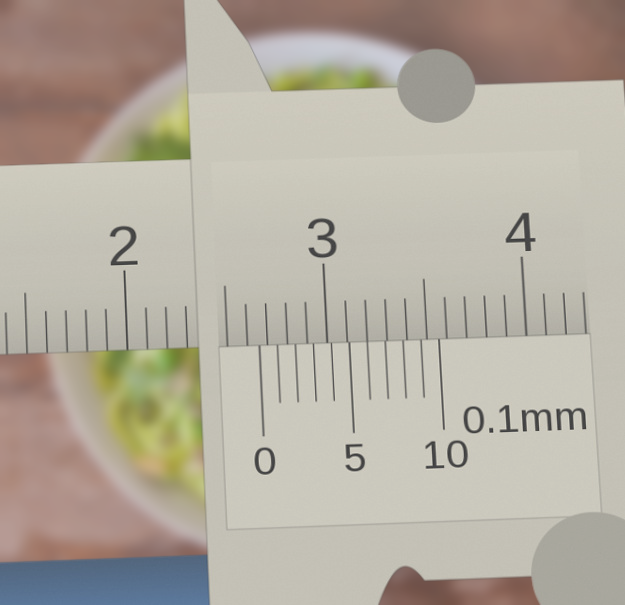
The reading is 26.6mm
